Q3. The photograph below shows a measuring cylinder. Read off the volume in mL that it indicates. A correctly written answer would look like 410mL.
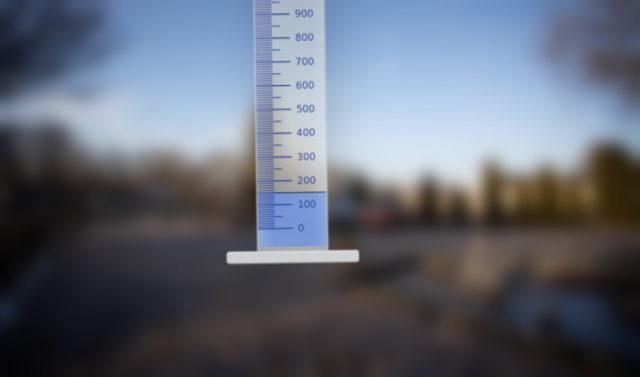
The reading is 150mL
